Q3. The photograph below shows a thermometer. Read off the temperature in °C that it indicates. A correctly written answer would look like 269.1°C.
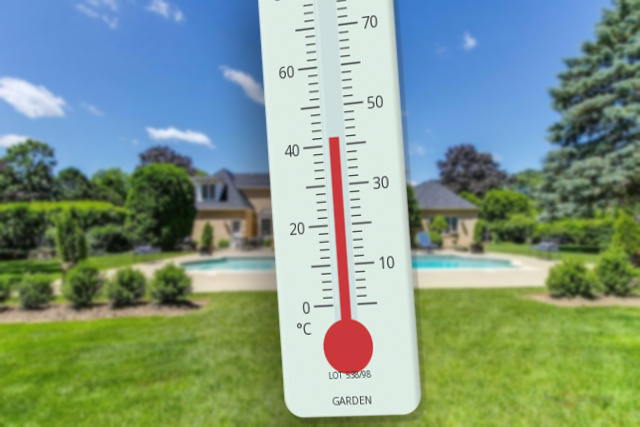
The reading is 42°C
